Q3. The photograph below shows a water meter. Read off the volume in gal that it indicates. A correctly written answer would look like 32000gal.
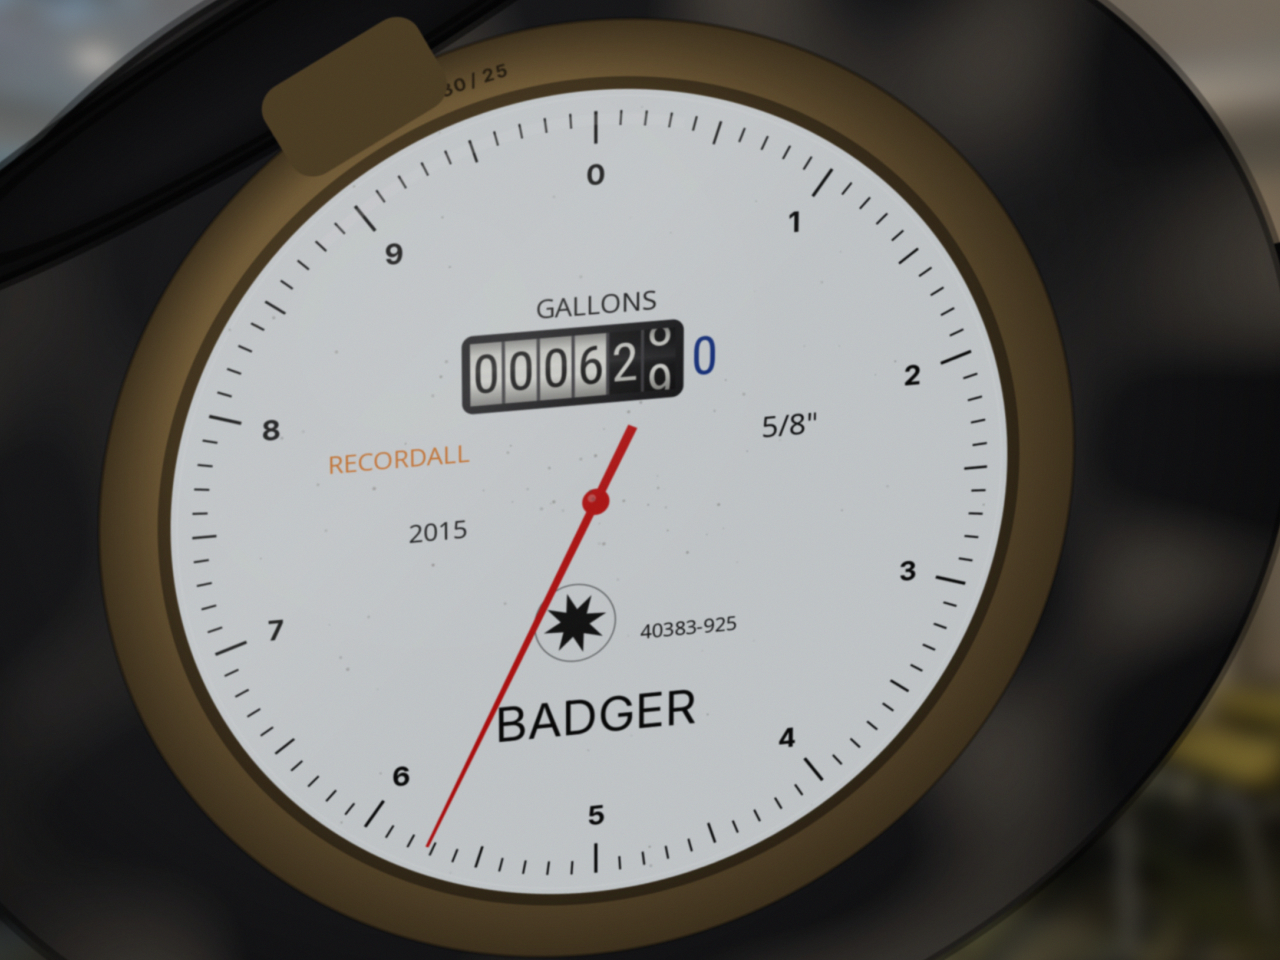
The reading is 6285.7gal
